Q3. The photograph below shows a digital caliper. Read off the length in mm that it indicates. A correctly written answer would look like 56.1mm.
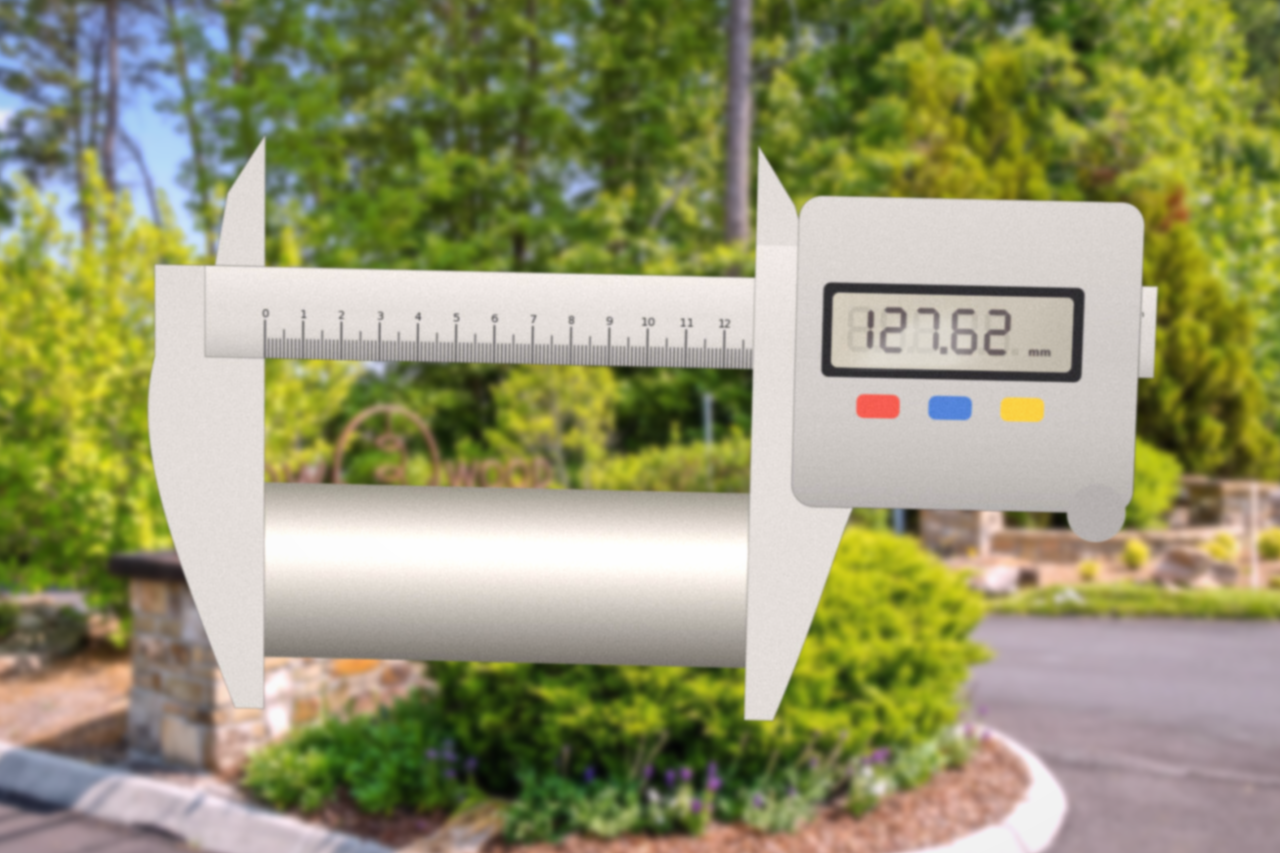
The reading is 127.62mm
